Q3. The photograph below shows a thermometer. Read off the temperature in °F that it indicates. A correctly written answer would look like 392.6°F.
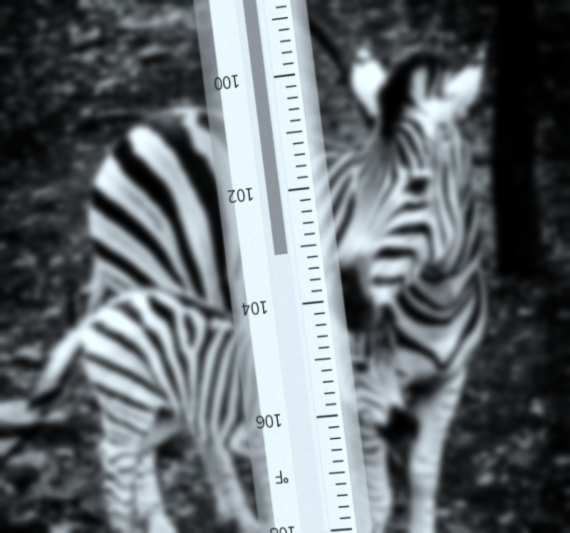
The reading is 103.1°F
